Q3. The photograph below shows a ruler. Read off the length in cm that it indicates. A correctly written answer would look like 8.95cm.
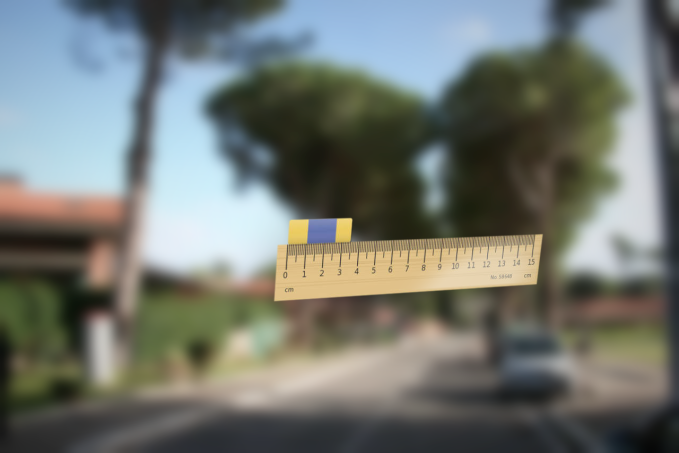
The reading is 3.5cm
